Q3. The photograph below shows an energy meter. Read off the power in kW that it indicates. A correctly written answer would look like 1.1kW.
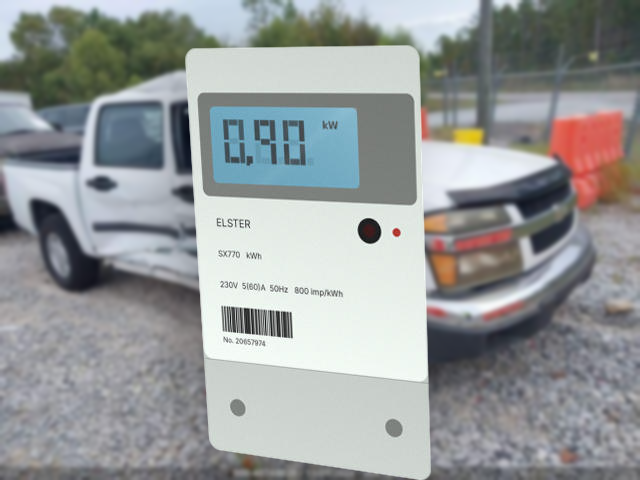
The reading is 0.90kW
